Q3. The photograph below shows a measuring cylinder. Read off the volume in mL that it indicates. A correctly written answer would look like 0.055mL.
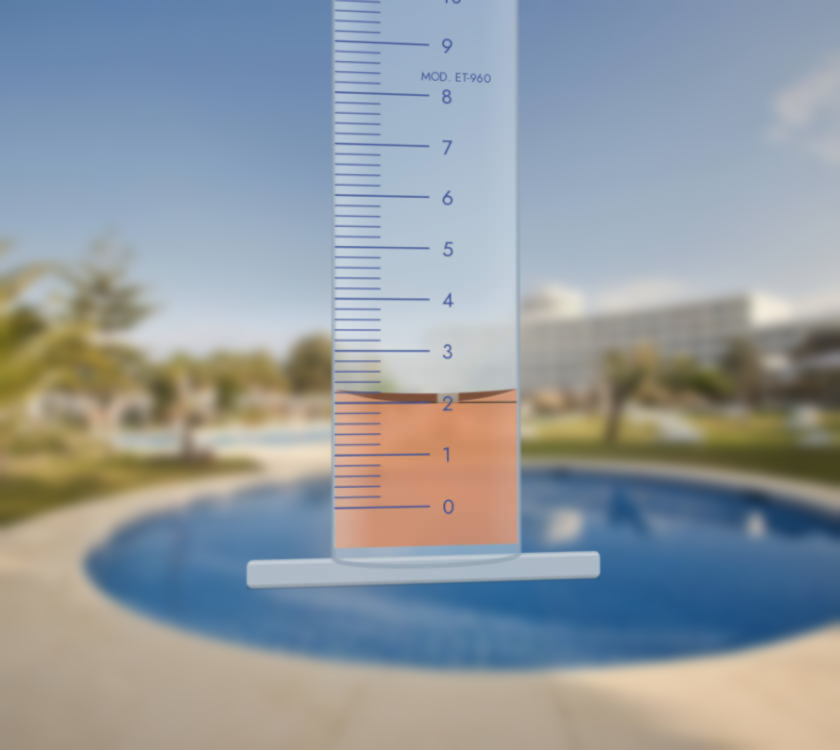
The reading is 2mL
